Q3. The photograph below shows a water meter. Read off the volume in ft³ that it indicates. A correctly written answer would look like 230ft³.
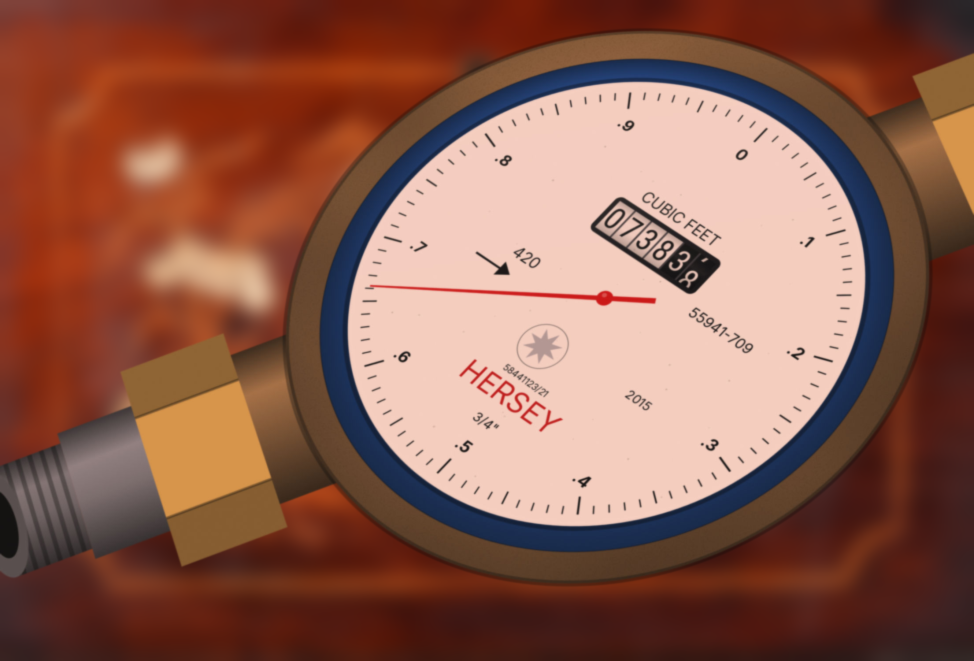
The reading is 73837.66ft³
